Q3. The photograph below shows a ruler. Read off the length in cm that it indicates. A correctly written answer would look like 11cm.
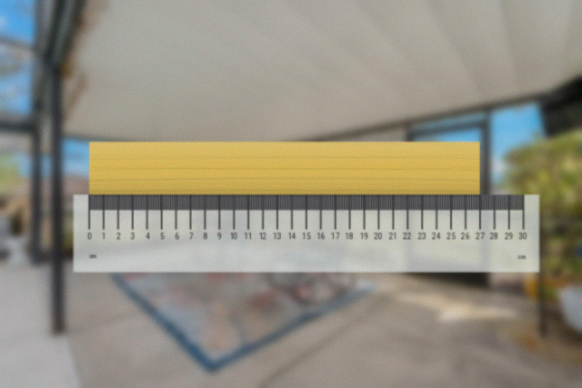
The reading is 27cm
